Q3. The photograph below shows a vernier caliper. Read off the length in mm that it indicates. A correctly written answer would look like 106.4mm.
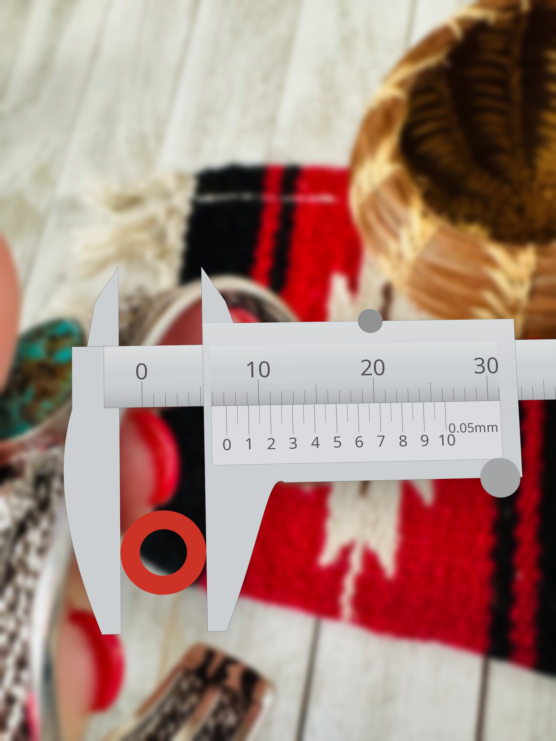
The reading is 7.2mm
